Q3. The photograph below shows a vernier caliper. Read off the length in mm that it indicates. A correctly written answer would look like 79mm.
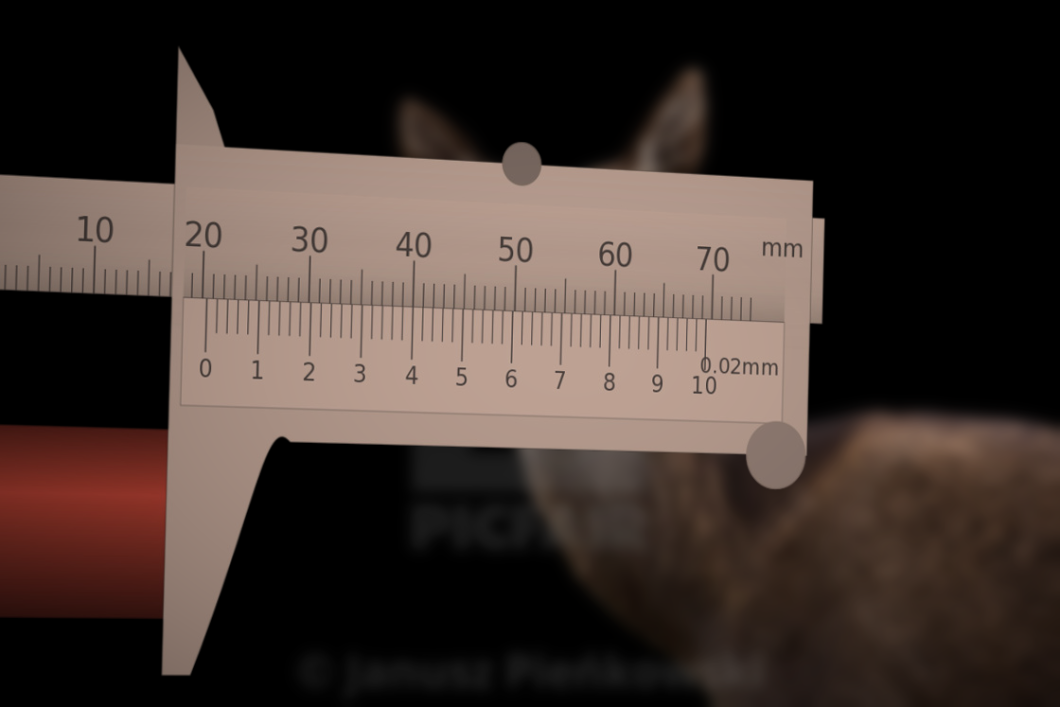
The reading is 20.4mm
